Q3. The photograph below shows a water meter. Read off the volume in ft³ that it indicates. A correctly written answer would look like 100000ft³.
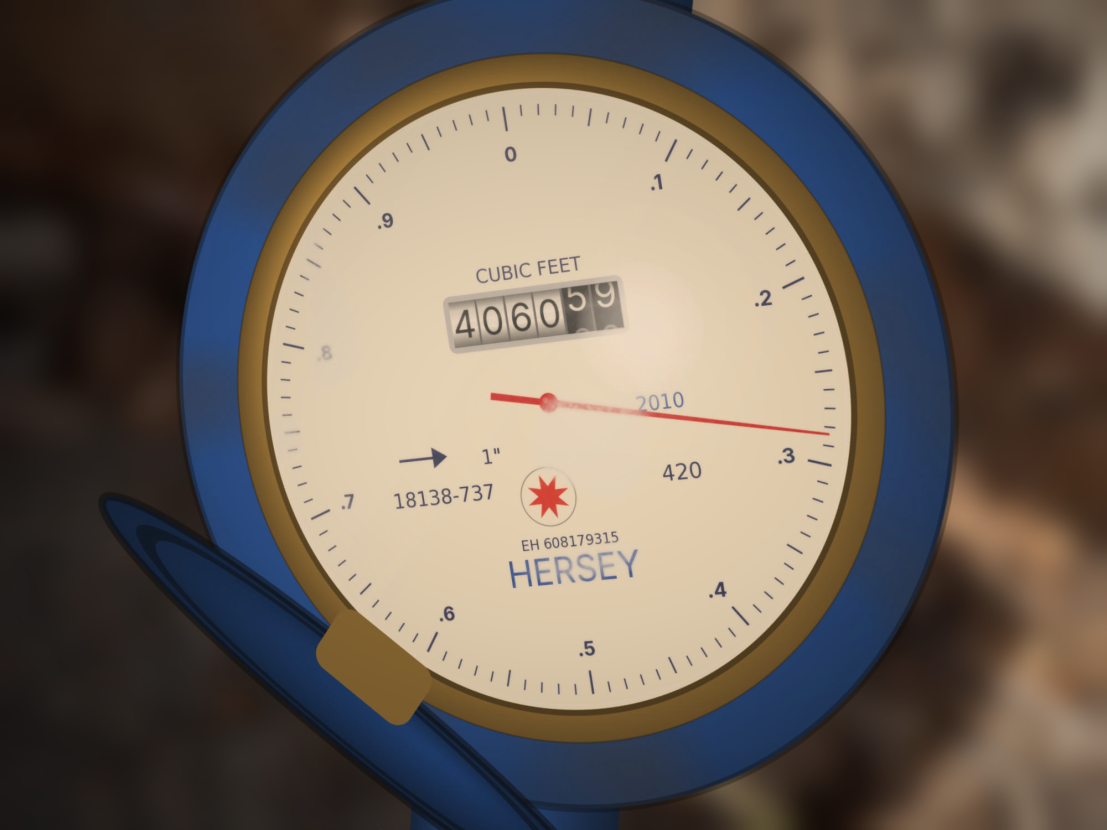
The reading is 406059.28ft³
